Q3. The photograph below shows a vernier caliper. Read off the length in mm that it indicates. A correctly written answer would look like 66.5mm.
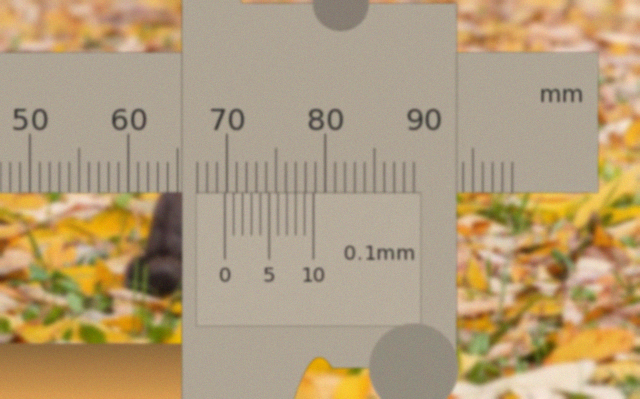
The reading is 69.8mm
